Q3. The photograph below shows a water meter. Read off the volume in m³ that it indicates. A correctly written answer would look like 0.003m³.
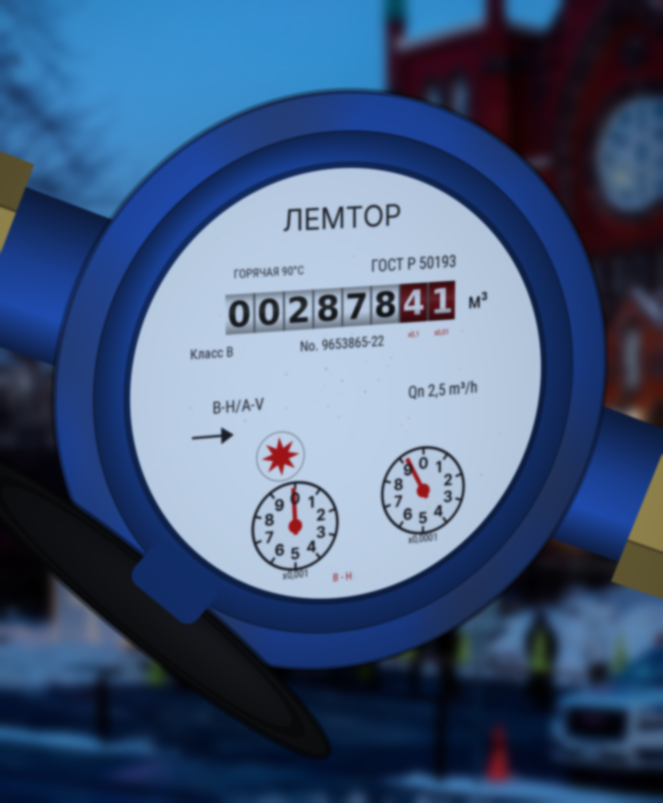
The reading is 2878.4099m³
